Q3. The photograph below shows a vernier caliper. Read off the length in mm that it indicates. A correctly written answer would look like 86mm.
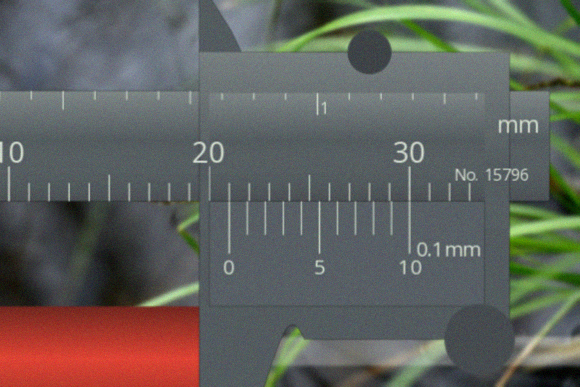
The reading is 21.0mm
